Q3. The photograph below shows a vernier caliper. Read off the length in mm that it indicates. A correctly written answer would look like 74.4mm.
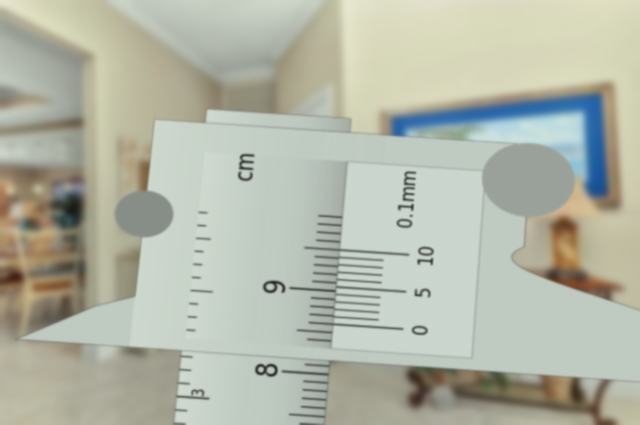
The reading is 86.0mm
